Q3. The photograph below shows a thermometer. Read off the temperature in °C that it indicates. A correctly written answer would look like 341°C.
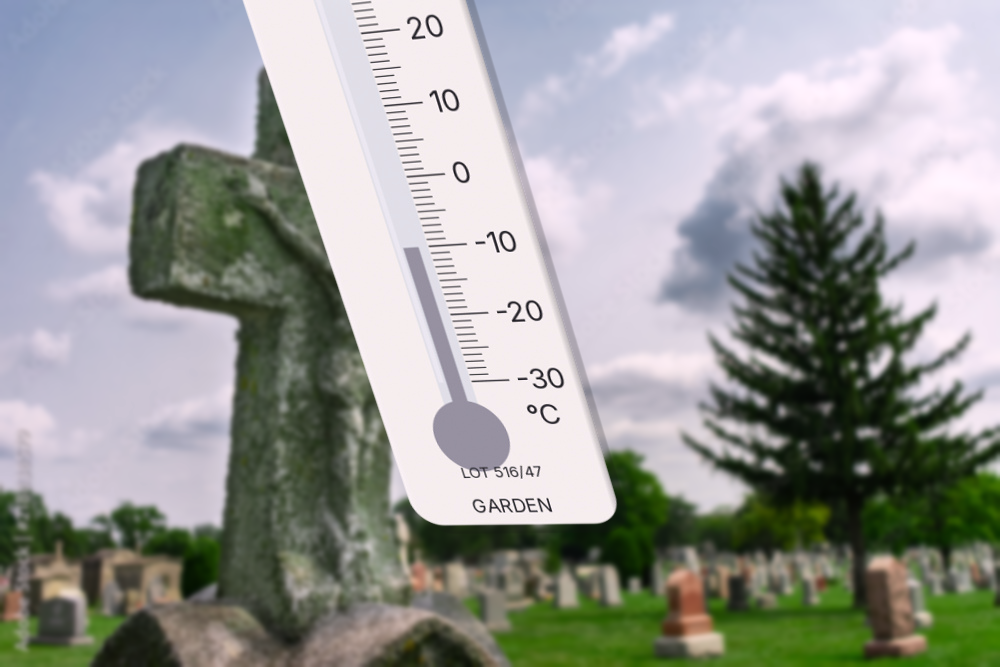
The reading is -10°C
